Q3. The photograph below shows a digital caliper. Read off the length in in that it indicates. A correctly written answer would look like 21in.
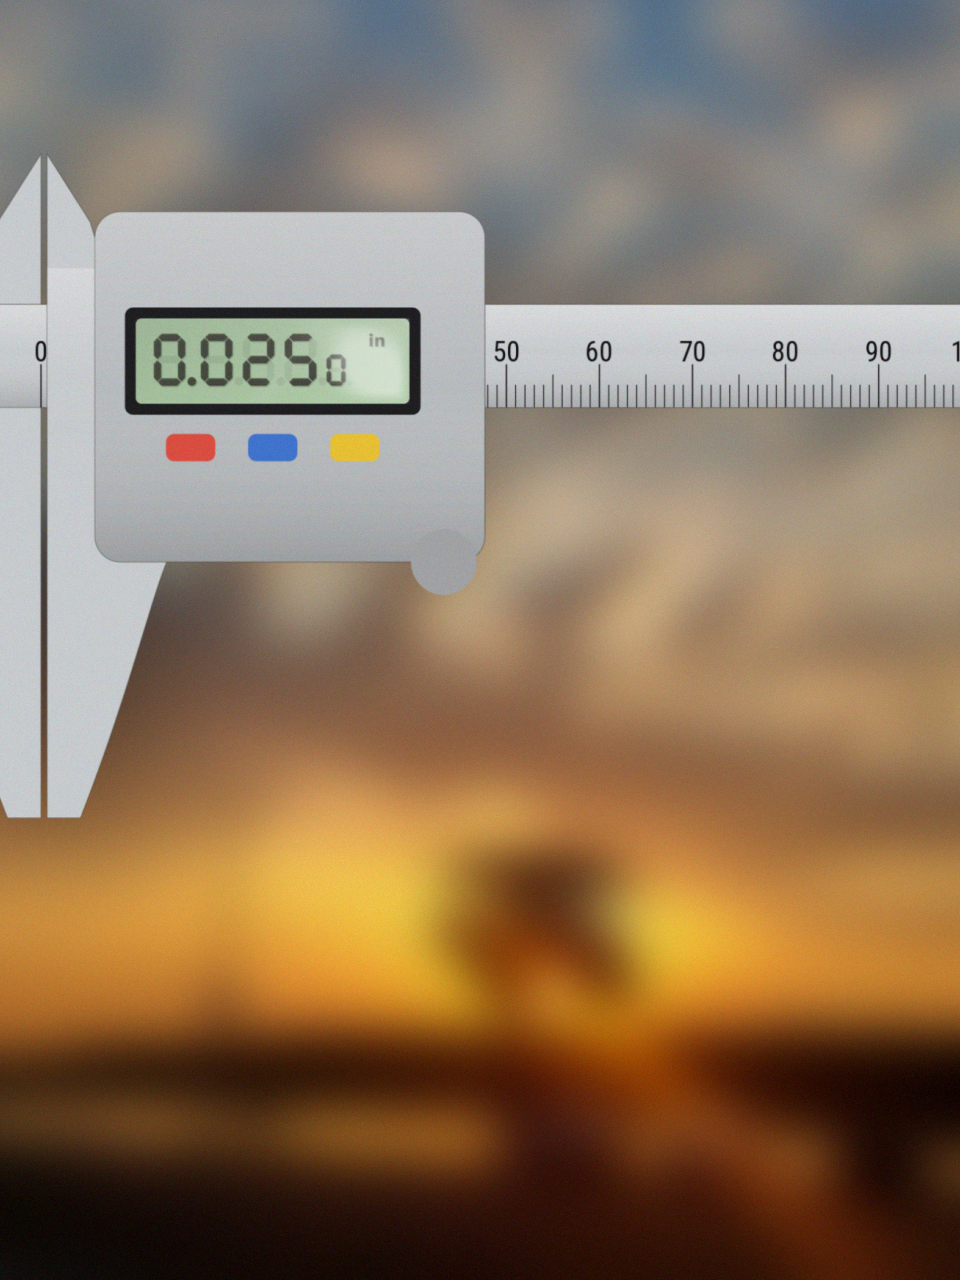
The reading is 0.0250in
